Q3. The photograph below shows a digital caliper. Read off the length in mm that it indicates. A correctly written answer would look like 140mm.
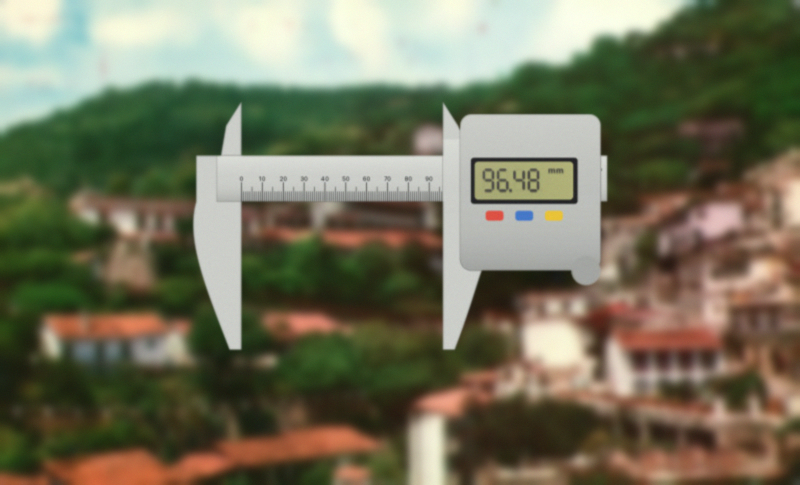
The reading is 96.48mm
